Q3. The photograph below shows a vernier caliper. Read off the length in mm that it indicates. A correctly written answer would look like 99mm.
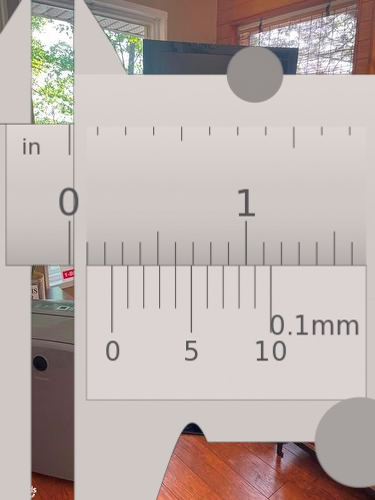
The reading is 2.4mm
